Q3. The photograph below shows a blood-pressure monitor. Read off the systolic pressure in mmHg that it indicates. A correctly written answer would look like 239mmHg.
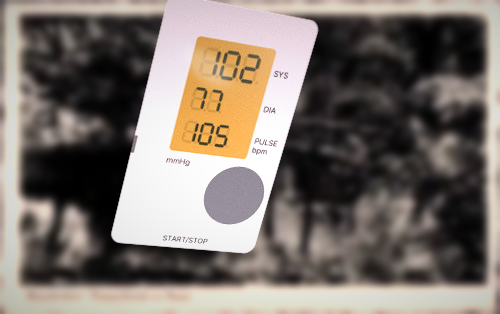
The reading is 102mmHg
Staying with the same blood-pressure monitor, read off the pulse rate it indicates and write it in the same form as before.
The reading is 105bpm
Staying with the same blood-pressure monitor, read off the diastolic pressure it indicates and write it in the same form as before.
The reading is 77mmHg
